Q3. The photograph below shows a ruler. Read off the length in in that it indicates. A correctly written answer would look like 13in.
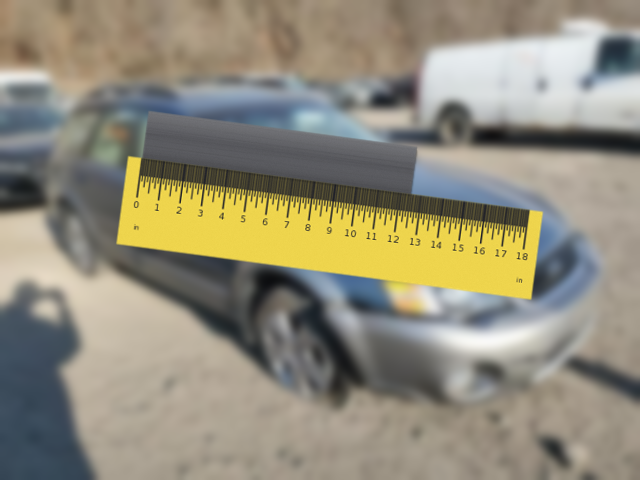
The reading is 12.5in
